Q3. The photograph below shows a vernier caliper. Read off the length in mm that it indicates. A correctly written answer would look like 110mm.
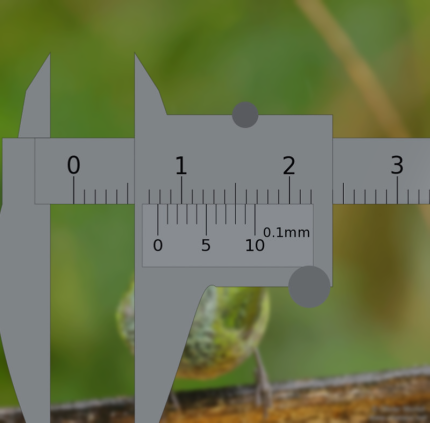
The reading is 7.8mm
